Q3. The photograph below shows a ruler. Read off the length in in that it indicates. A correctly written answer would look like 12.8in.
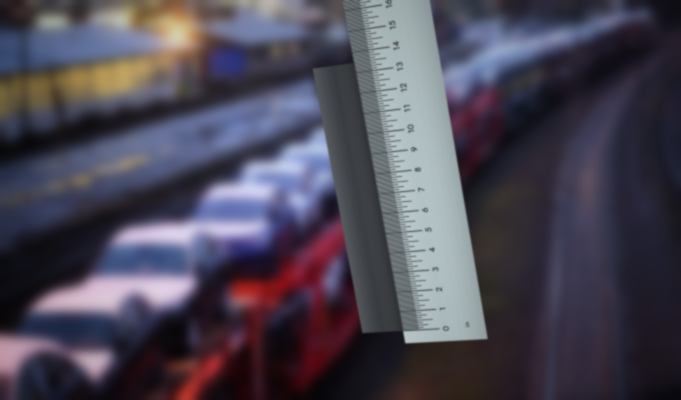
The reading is 13.5in
